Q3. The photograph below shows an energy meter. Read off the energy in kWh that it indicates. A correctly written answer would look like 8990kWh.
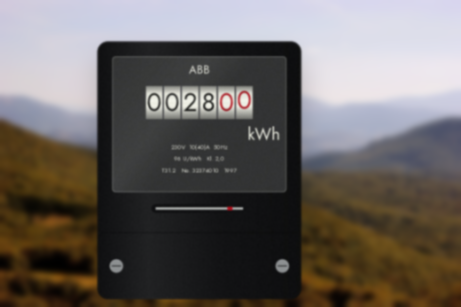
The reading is 28.00kWh
